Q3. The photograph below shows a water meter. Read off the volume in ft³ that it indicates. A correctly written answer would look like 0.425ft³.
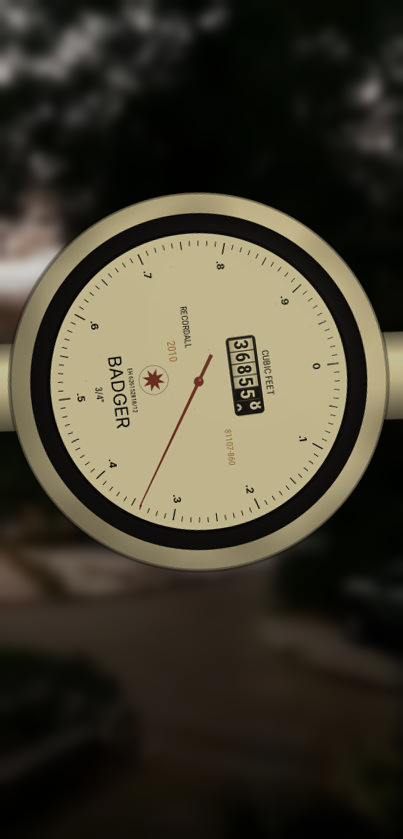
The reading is 368558.34ft³
